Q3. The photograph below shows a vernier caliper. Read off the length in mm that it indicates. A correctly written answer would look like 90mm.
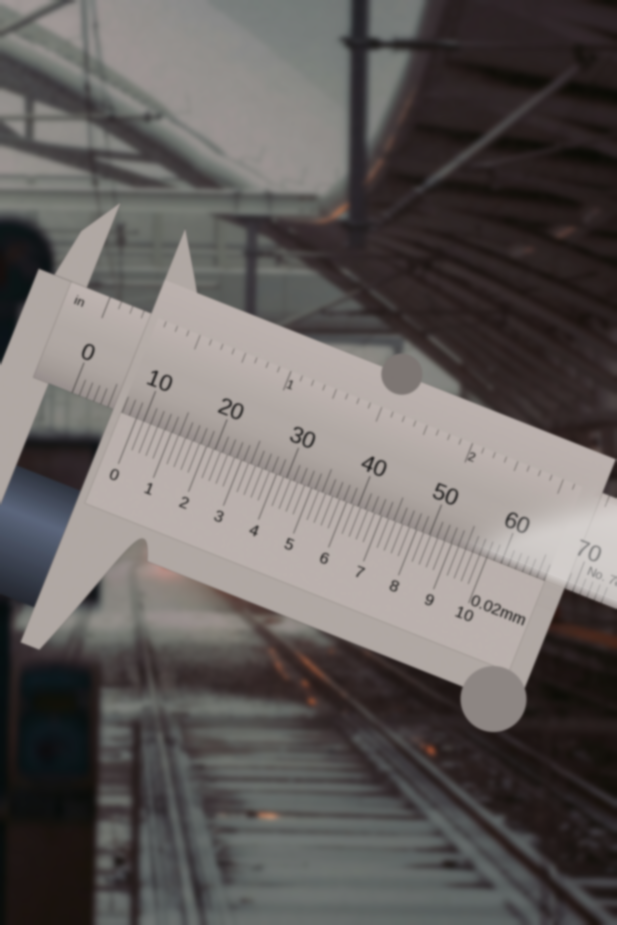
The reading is 9.0mm
